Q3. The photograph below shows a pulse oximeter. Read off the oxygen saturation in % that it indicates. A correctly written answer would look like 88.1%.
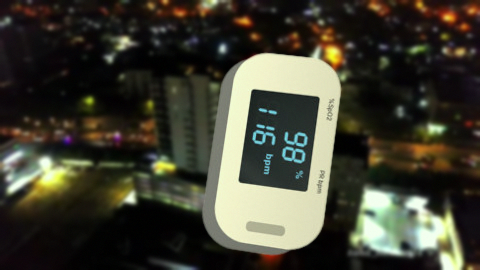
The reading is 98%
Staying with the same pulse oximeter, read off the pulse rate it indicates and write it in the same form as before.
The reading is 116bpm
